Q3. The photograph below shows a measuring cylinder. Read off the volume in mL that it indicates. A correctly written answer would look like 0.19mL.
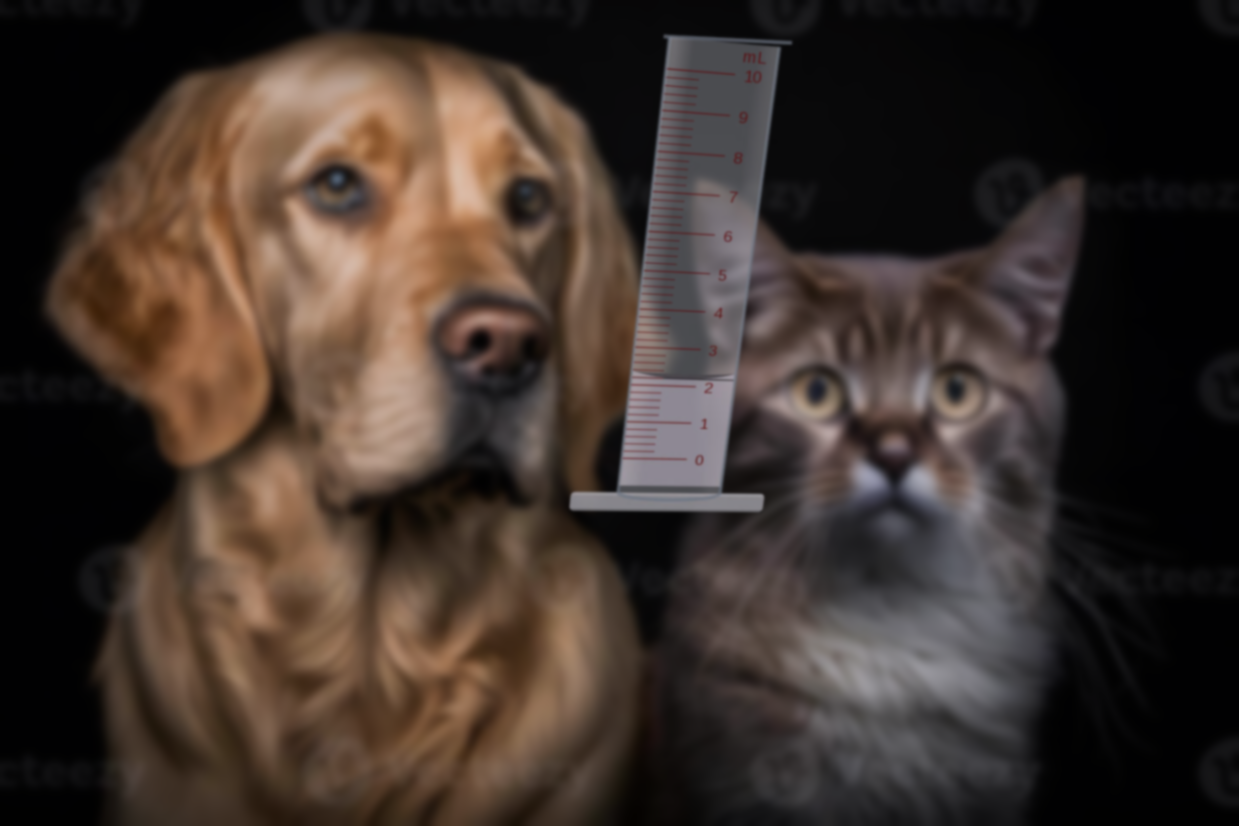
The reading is 2.2mL
